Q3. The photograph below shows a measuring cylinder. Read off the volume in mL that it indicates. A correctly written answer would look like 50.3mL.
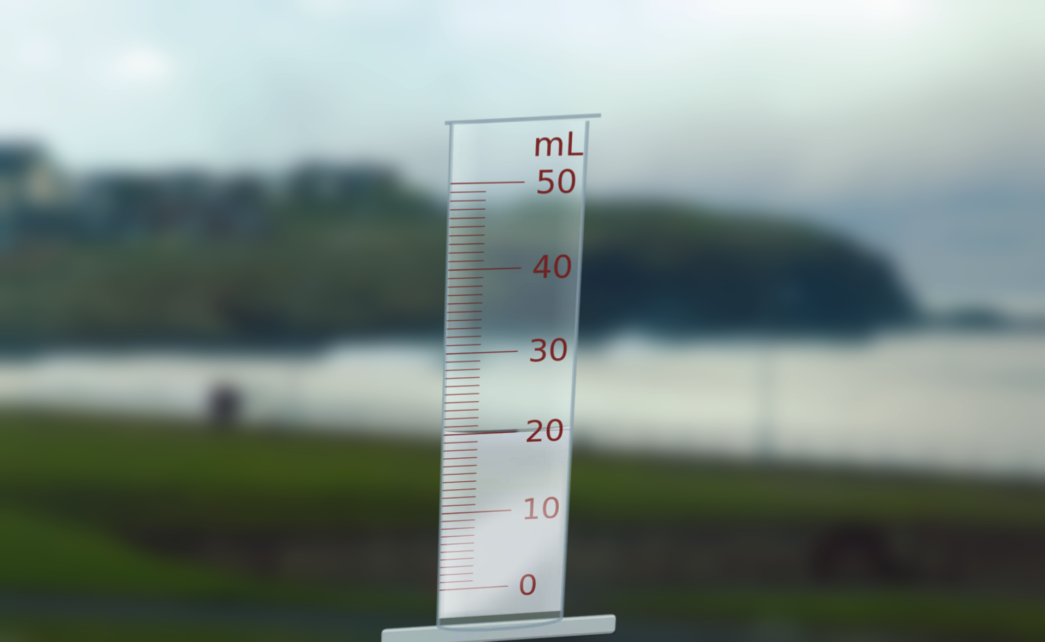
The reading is 20mL
